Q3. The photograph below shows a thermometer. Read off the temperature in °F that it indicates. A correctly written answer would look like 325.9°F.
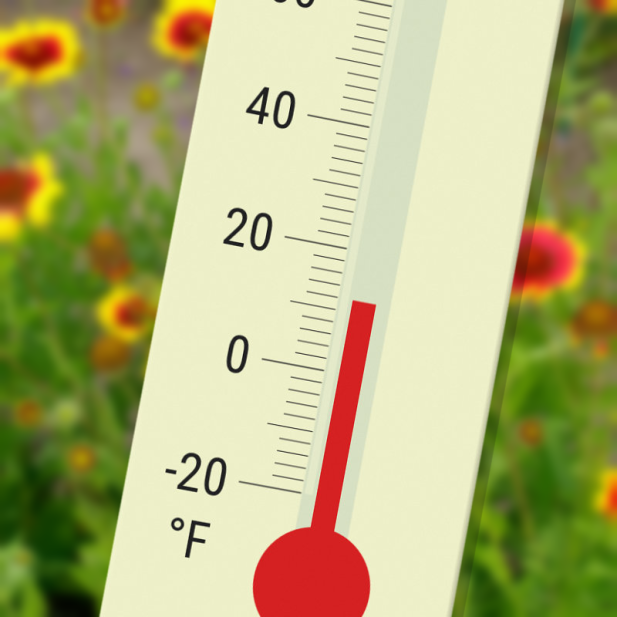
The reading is 12°F
